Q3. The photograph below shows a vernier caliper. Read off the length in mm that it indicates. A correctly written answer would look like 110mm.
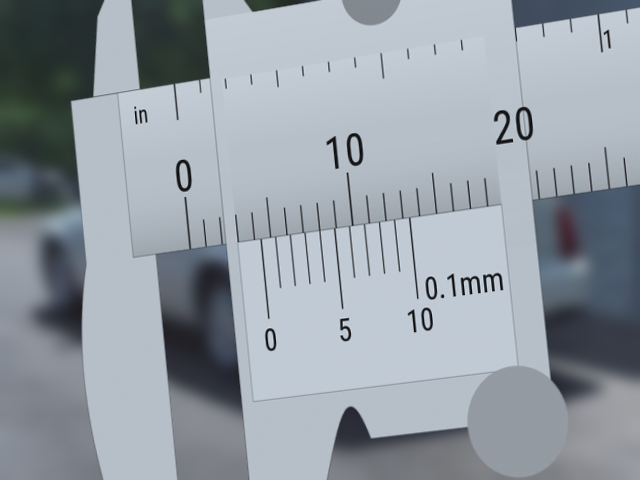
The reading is 4.4mm
